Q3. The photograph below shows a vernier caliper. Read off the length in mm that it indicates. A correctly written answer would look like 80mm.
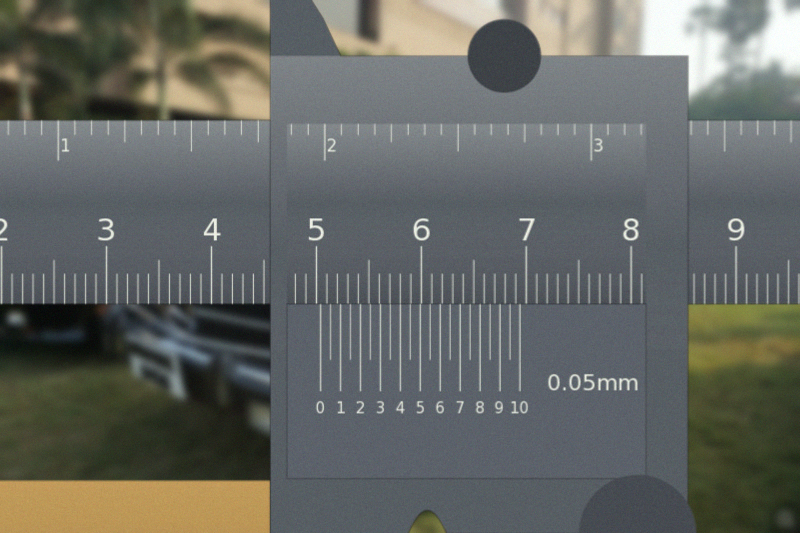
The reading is 50.4mm
